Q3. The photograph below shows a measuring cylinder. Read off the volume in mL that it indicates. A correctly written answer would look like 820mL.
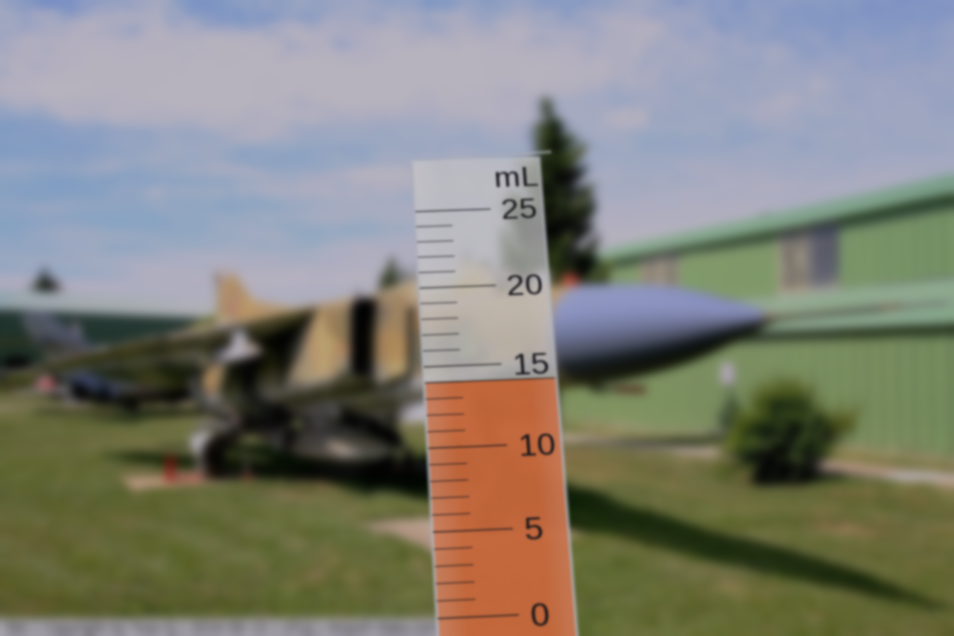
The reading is 14mL
